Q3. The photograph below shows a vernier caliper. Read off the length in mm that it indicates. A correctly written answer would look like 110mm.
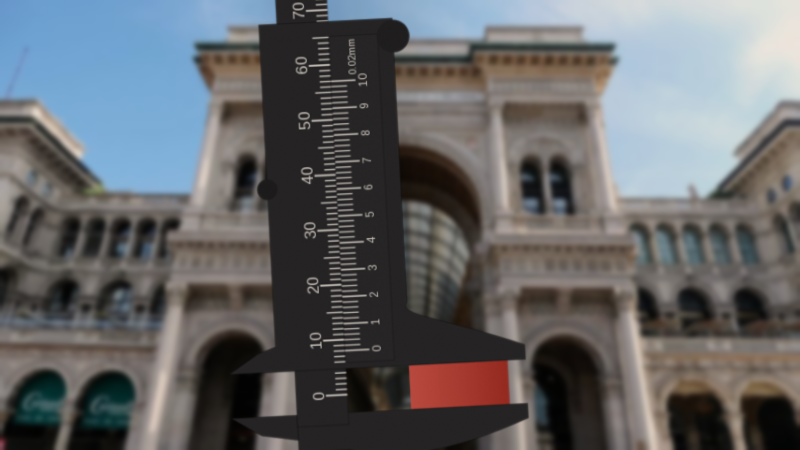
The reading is 8.0mm
